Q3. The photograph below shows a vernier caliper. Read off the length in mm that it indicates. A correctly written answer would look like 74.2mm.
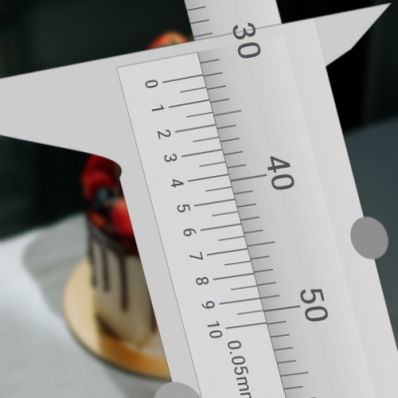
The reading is 31.9mm
